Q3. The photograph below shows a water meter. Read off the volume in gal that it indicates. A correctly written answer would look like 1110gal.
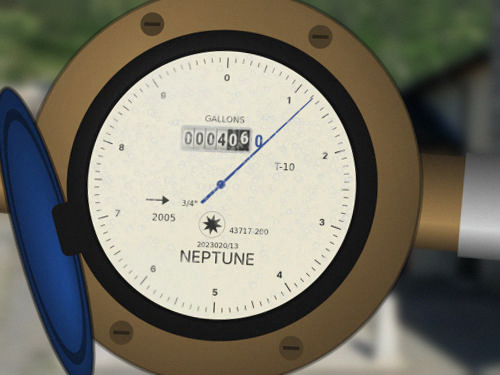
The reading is 4061.2gal
